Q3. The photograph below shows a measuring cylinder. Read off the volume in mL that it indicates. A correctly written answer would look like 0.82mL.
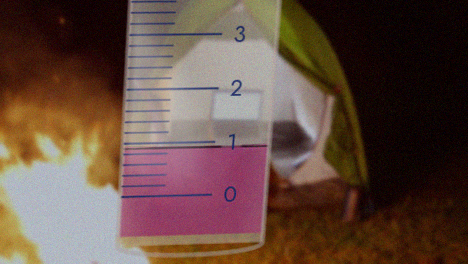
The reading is 0.9mL
